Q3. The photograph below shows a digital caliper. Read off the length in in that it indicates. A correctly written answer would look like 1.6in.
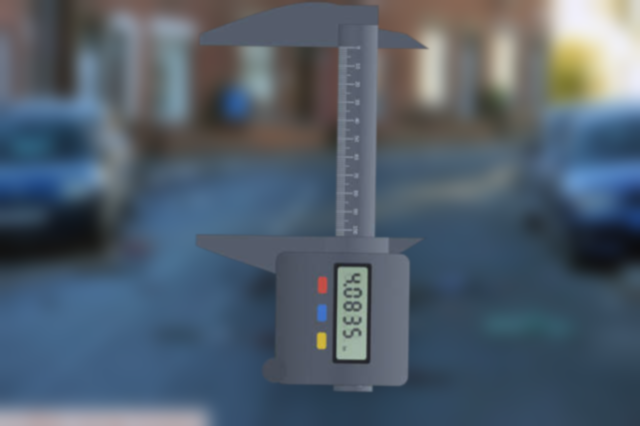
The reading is 4.0835in
